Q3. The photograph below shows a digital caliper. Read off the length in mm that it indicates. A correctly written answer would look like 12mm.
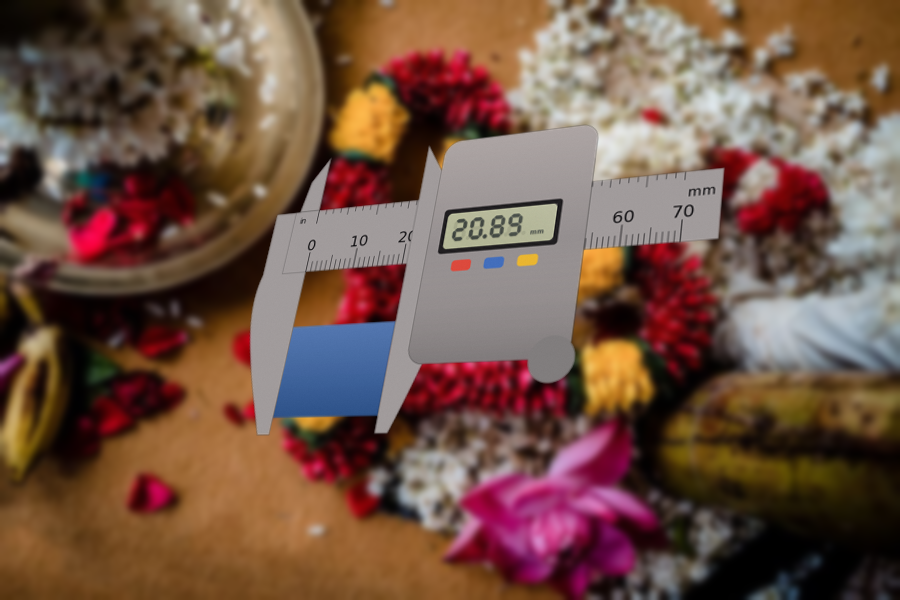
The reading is 20.89mm
